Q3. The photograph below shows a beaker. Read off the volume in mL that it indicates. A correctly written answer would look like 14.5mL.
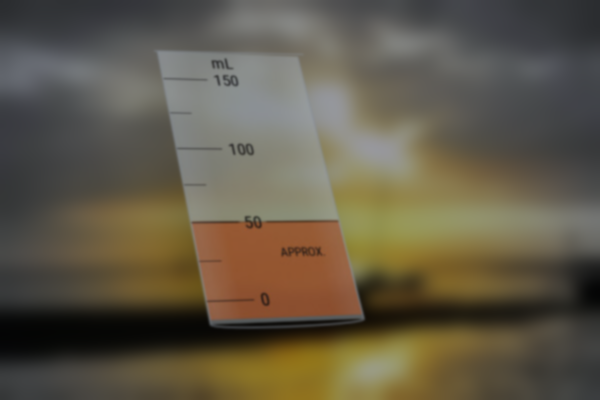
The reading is 50mL
